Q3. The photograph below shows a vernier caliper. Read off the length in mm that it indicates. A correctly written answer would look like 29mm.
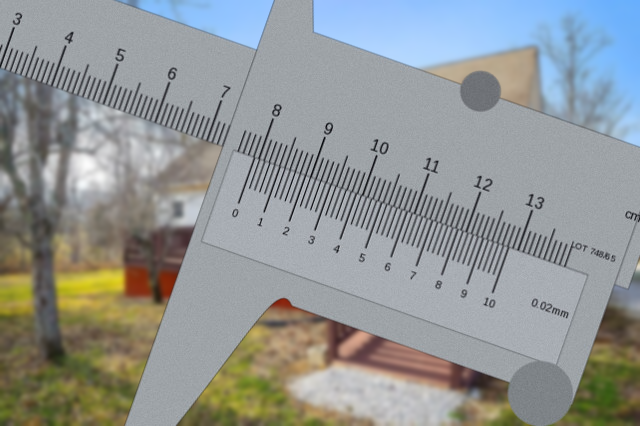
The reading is 79.2mm
